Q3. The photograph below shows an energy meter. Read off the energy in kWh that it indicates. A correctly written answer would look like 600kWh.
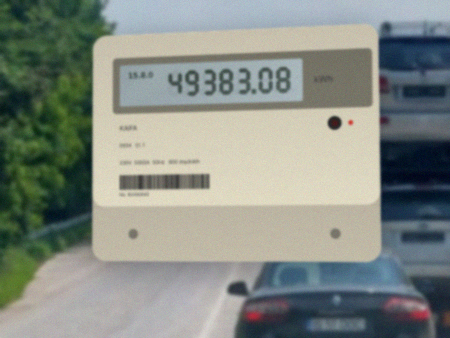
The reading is 49383.08kWh
